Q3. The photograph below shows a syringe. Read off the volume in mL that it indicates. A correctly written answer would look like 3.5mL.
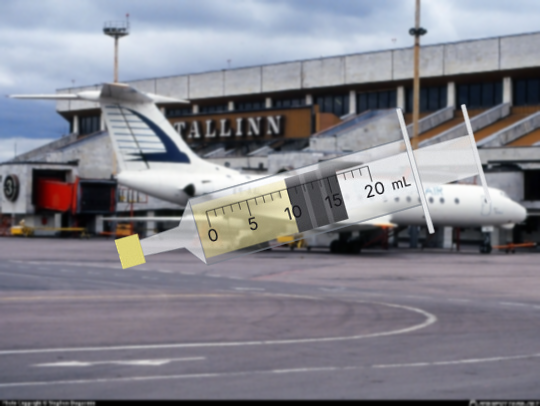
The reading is 10mL
